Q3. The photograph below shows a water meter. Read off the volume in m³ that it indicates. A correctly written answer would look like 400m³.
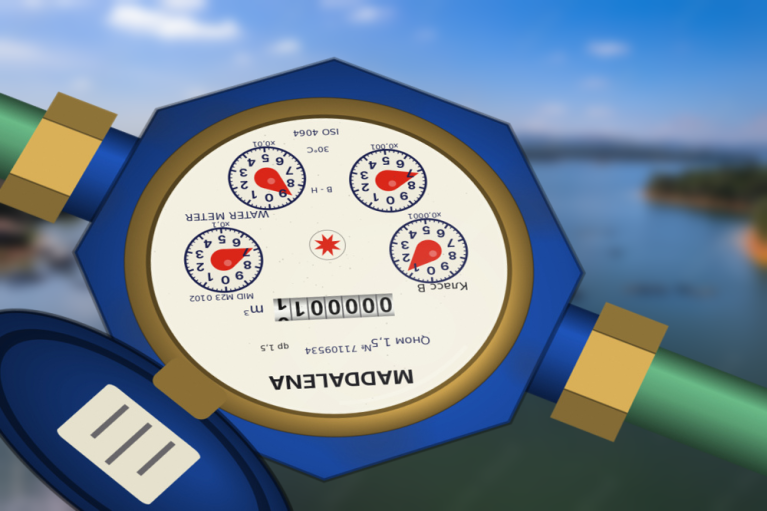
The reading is 10.6871m³
